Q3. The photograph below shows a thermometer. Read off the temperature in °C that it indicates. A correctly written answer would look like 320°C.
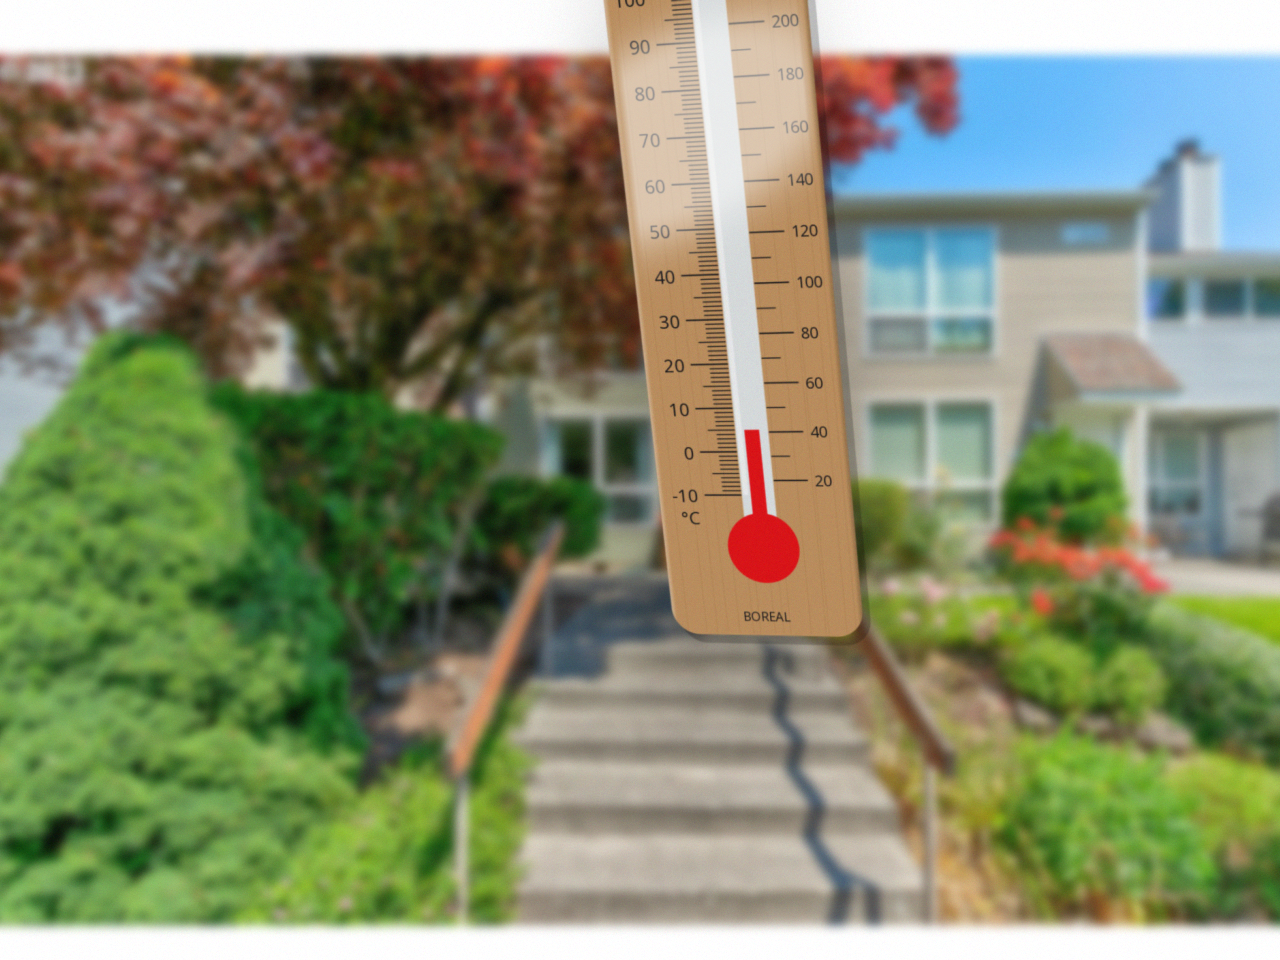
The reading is 5°C
